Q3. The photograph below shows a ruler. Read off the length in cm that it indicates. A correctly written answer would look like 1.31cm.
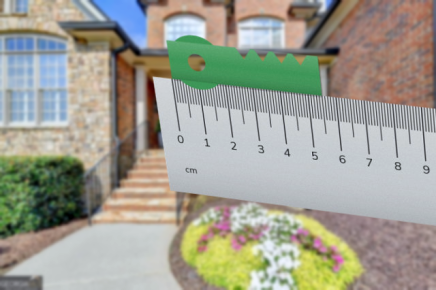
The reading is 5.5cm
